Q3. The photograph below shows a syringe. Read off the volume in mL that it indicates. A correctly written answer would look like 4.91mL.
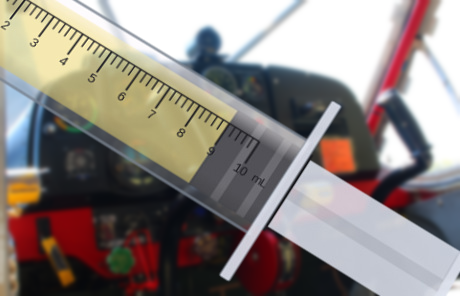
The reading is 9mL
